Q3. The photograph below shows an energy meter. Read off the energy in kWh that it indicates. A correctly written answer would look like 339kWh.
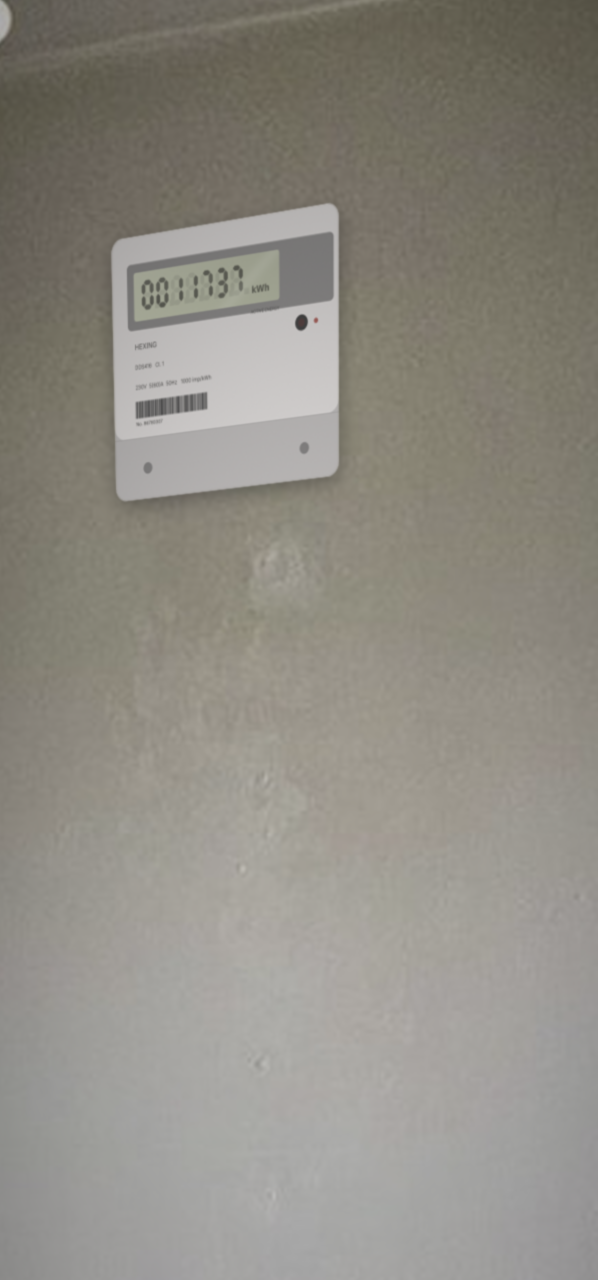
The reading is 11737kWh
